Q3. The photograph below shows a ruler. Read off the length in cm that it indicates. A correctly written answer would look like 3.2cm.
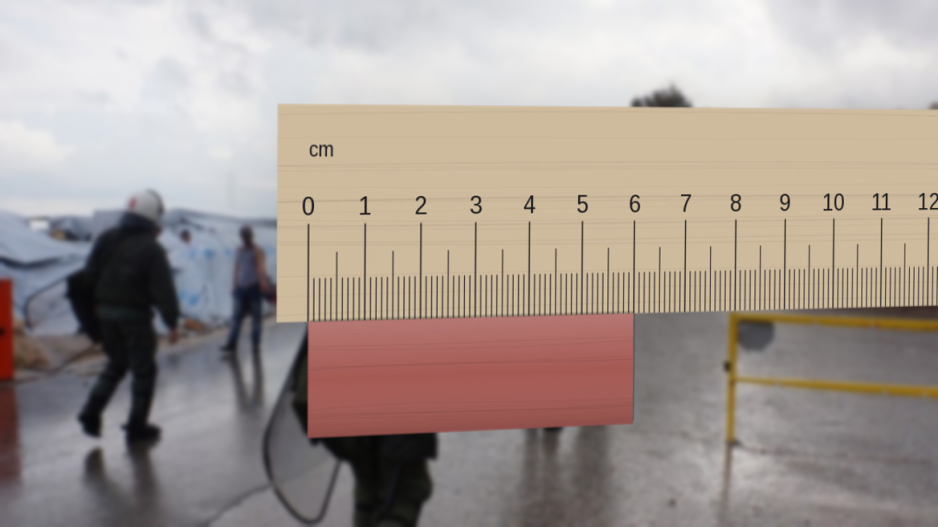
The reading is 6cm
